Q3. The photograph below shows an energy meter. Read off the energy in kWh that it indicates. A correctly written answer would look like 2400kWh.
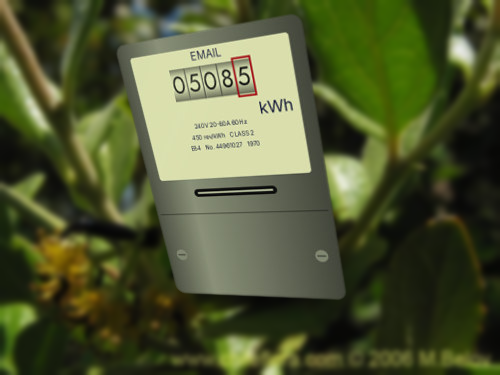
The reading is 508.5kWh
